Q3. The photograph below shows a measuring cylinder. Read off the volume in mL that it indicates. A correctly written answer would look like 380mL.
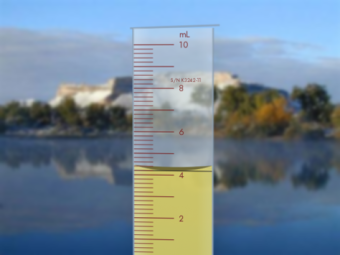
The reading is 4.2mL
